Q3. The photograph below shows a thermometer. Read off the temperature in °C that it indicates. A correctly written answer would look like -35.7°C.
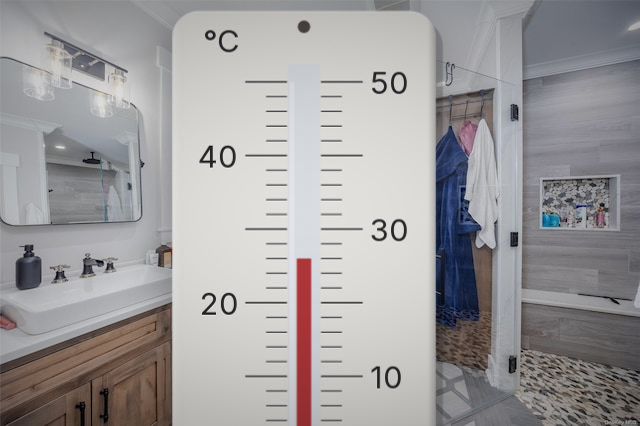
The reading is 26°C
